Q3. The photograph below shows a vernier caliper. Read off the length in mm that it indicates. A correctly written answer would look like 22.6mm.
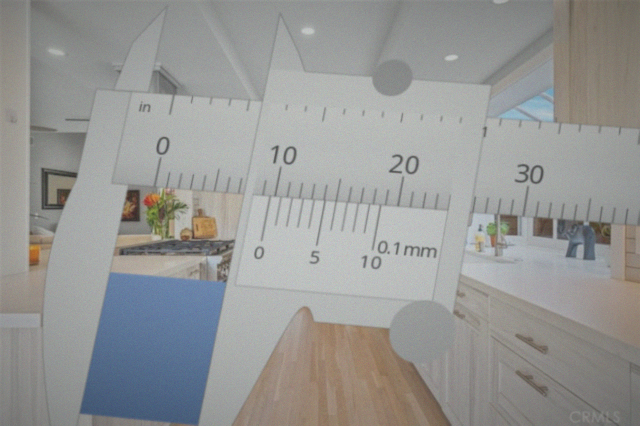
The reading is 9.6mm
